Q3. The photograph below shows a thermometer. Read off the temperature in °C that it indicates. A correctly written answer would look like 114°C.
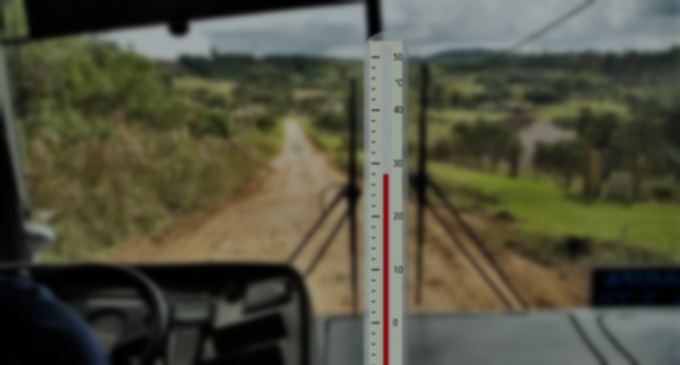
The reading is 28°C
